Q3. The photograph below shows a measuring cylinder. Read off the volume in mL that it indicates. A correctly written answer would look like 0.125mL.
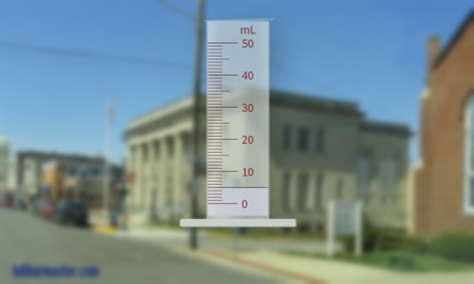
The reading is 5mL
